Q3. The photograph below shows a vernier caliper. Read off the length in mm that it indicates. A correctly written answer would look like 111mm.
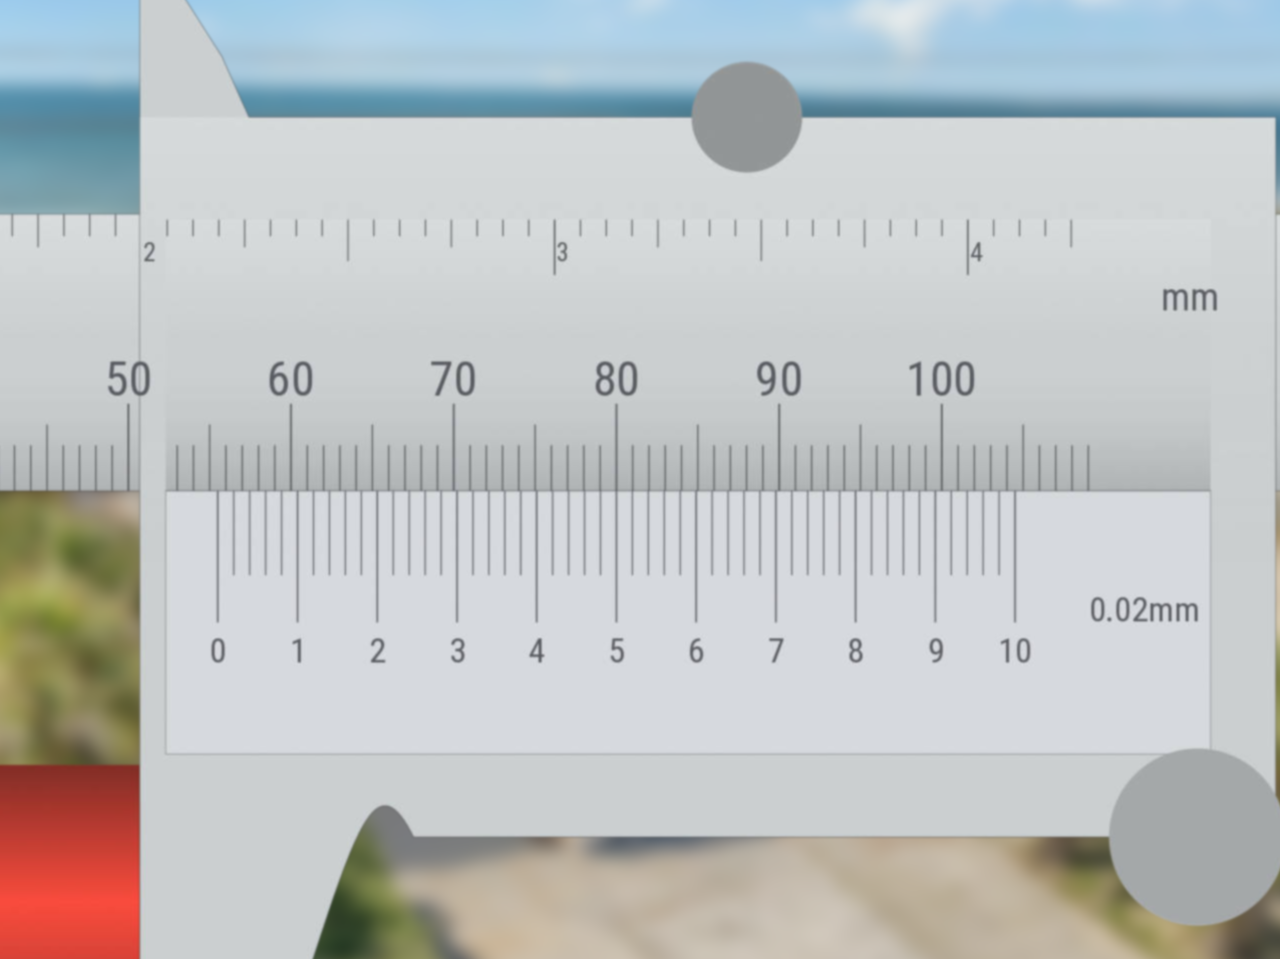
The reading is 55.5mm
